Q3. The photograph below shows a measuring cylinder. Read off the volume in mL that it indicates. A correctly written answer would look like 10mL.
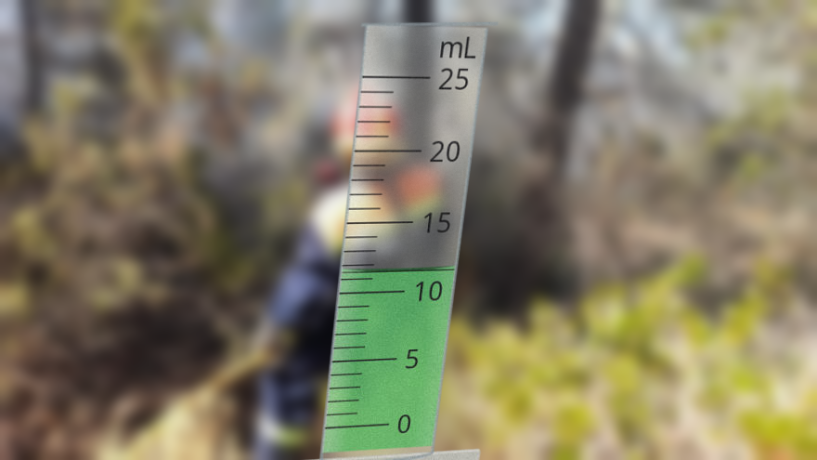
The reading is 11.5mL
